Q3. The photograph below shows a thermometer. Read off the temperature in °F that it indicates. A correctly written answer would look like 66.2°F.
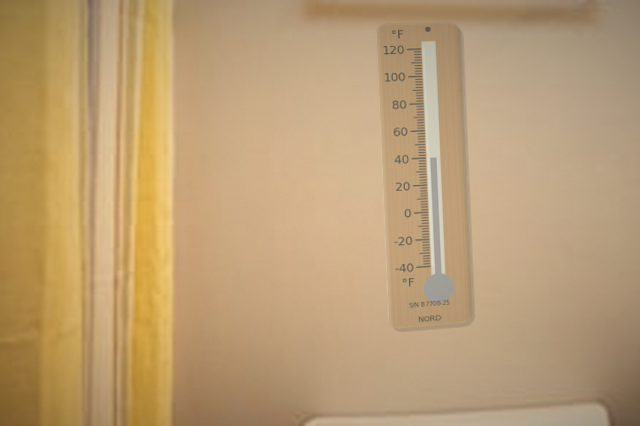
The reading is 40°F
